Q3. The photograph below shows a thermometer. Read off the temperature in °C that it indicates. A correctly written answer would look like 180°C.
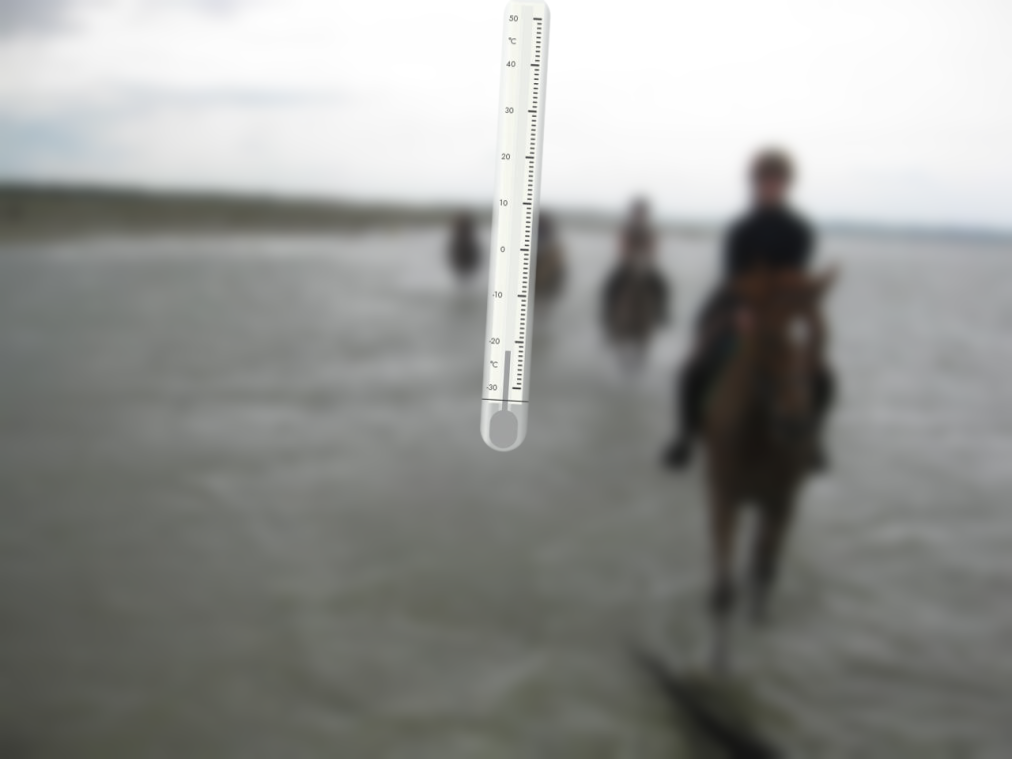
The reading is -22°C
